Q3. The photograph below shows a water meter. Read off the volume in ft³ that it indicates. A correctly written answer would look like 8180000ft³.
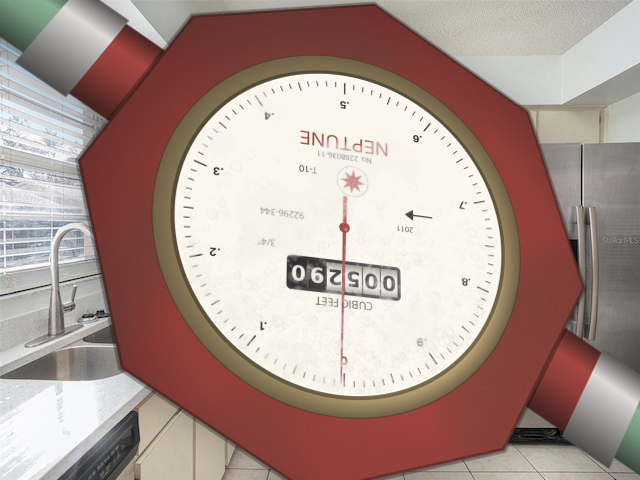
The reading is 5290.00ft³
